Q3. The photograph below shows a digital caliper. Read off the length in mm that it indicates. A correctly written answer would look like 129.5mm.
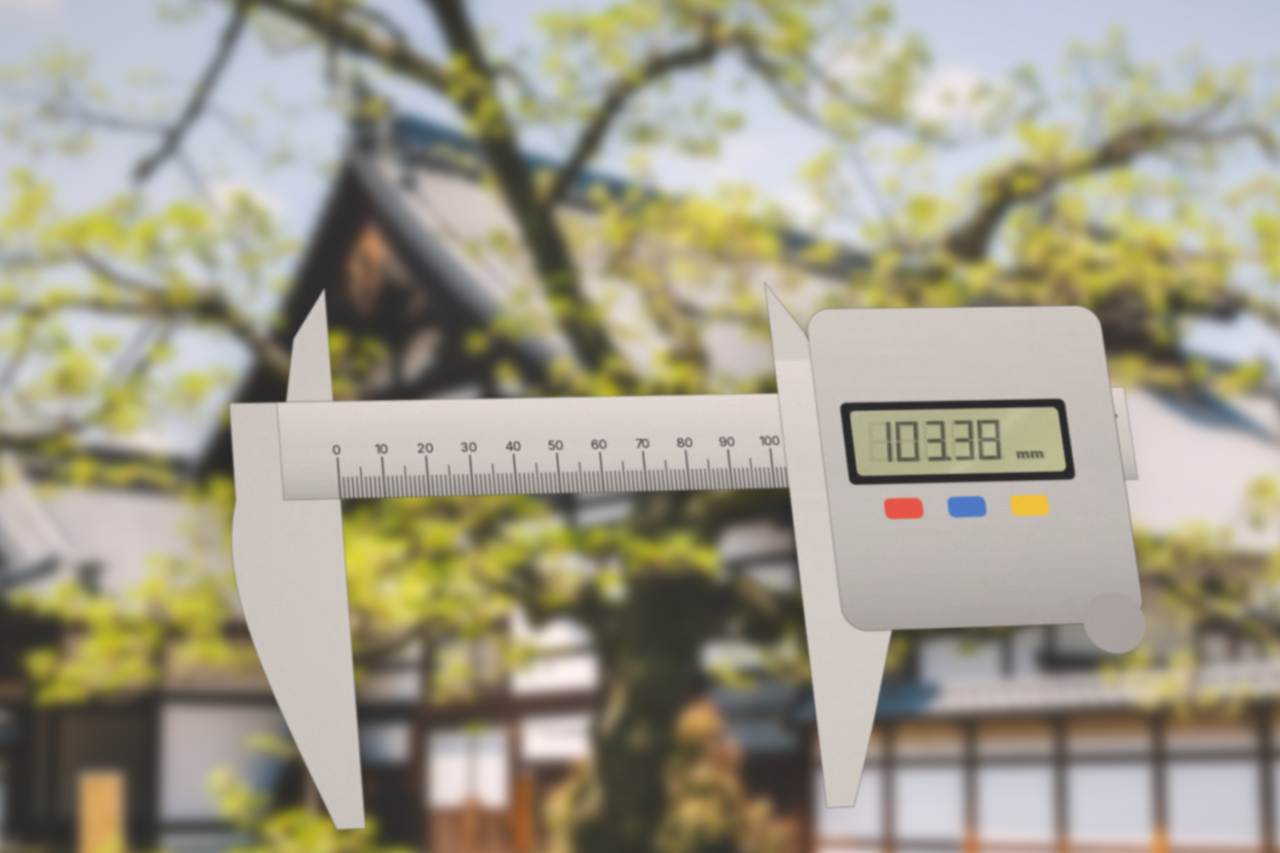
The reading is 103.38mm
